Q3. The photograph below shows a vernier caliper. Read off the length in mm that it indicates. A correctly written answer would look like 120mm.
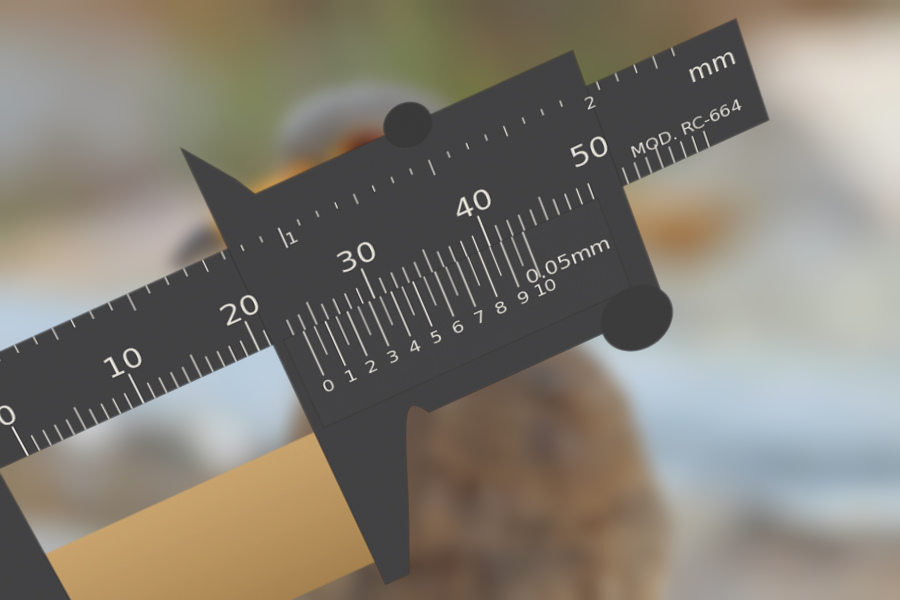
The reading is 23.8mm
